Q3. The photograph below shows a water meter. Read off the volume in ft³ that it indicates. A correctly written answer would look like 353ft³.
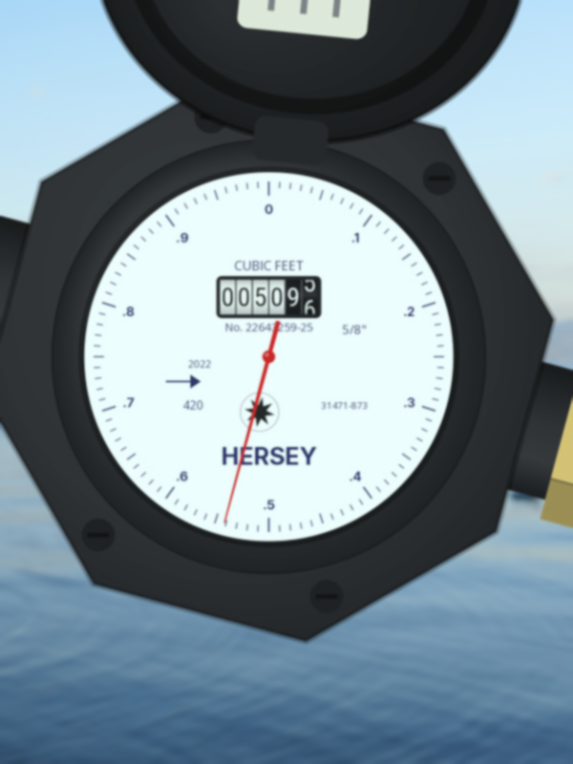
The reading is 5095.54ft³
